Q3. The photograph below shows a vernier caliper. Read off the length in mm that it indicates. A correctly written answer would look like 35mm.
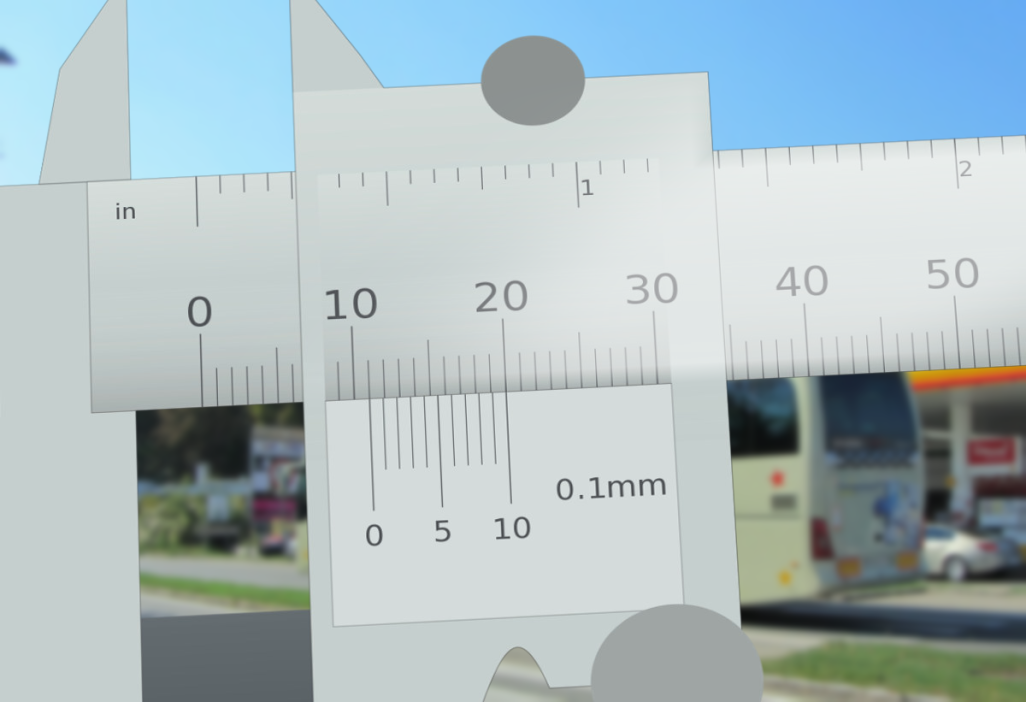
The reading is 11.0mm
